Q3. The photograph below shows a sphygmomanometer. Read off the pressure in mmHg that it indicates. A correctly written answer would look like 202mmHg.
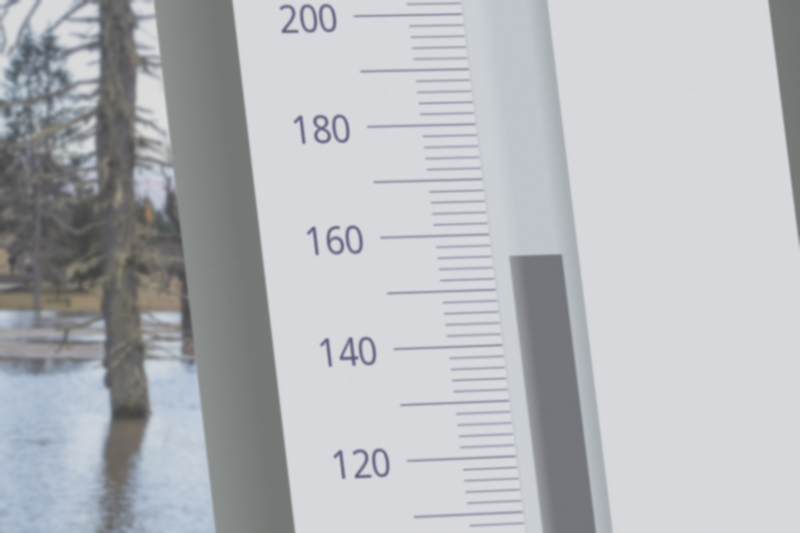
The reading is 156mmHg
